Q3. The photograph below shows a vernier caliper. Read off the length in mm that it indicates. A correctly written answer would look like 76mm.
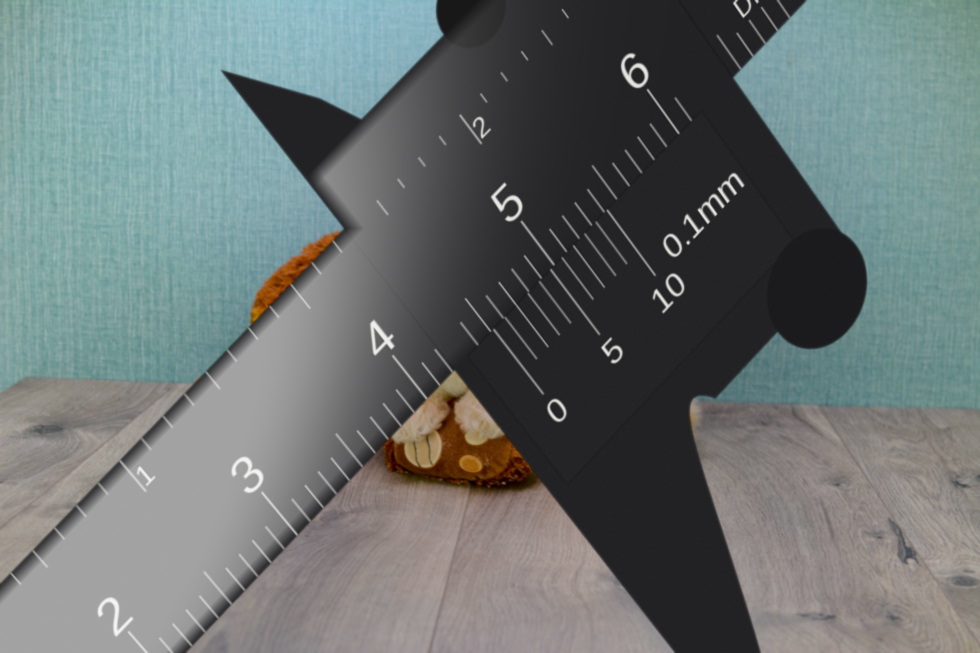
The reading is 45.2mm
